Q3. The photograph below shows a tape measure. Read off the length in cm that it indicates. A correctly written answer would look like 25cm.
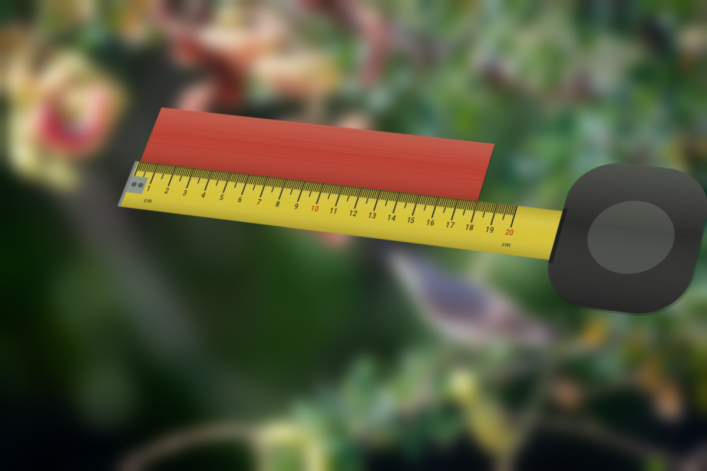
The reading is 18cm
